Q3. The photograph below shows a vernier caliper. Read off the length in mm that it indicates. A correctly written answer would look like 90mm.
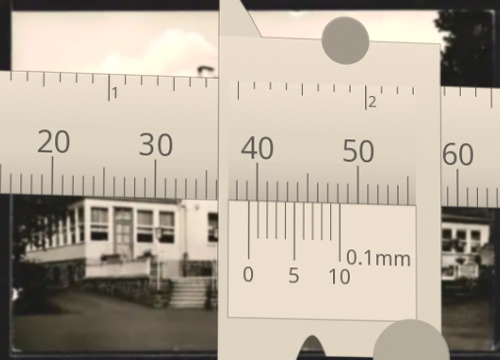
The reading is 39.2mm
